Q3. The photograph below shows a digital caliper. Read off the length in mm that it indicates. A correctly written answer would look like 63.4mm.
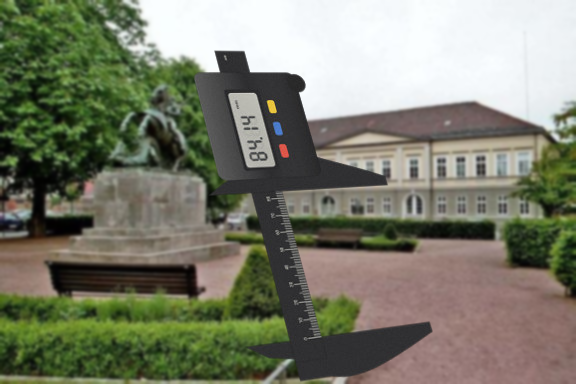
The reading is 84.14mm
